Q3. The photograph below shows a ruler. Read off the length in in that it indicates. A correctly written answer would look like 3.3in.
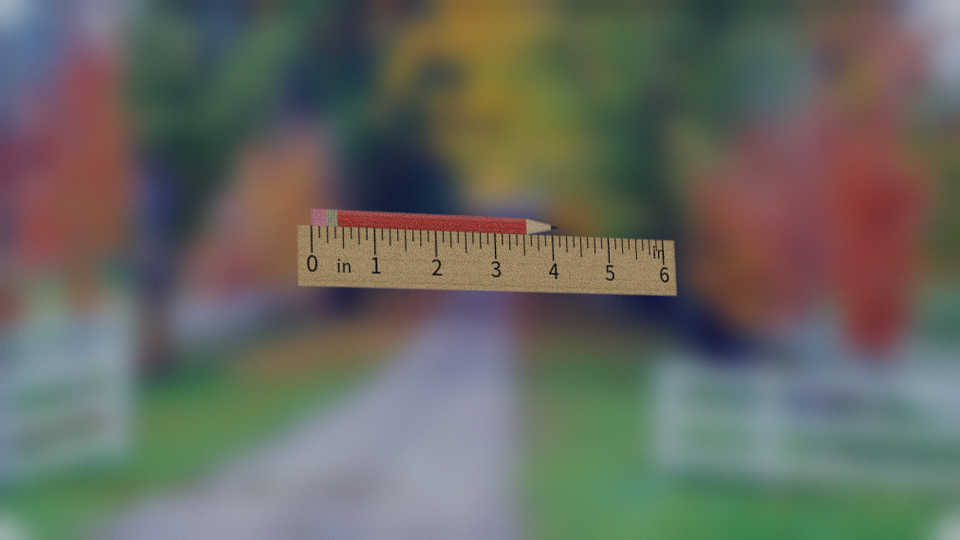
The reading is 4.125in
